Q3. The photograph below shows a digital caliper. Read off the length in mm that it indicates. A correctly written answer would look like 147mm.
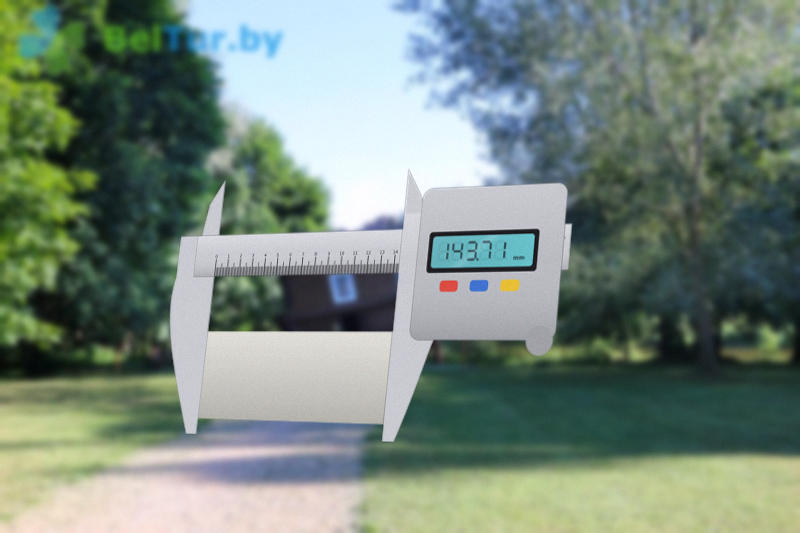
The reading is 143.71mm
